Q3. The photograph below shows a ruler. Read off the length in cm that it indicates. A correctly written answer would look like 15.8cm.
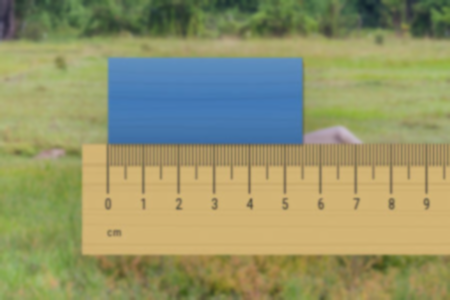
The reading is 5.5cm
